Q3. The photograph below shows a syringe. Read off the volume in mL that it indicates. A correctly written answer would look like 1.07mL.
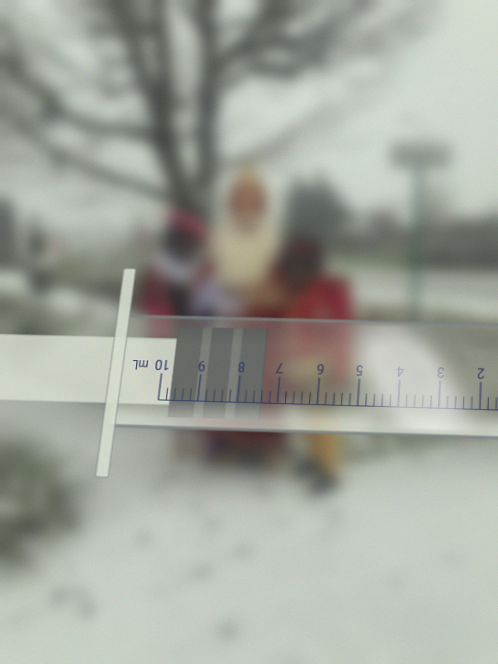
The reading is 7.4mL
